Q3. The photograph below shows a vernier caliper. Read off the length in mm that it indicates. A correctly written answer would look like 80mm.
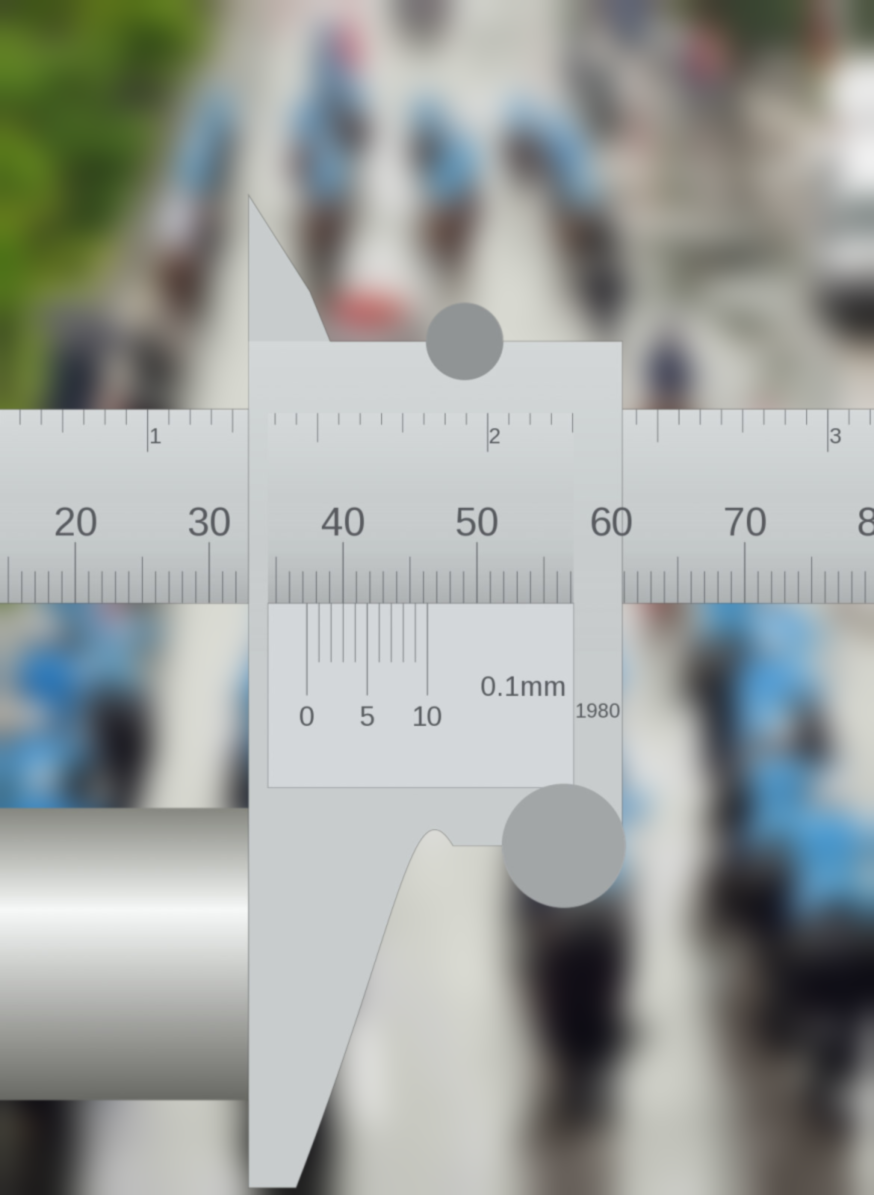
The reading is 37.3mm
